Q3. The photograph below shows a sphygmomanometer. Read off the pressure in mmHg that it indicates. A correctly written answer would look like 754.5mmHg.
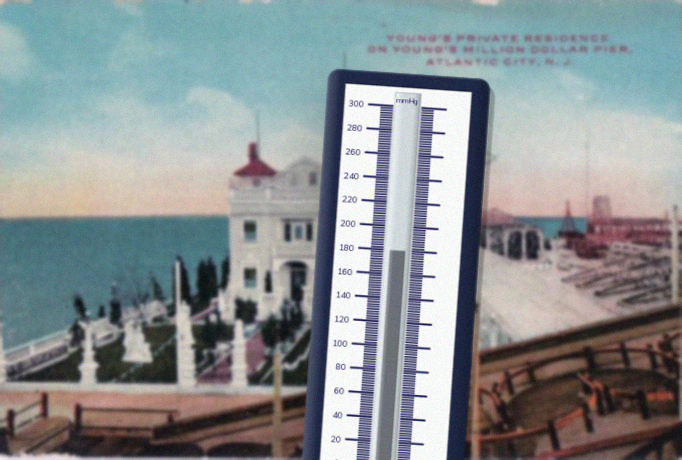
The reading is 180mmHg
